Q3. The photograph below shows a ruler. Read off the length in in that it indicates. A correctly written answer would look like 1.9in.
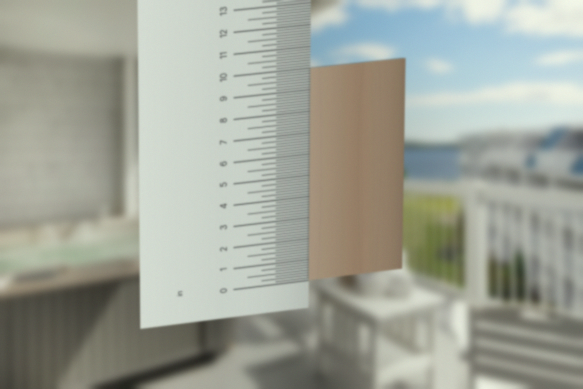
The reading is 10in
